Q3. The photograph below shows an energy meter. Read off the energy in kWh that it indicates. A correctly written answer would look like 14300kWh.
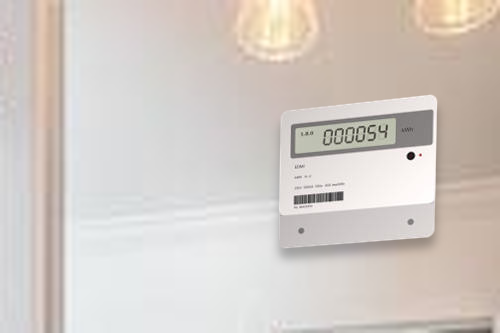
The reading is 54kWh
